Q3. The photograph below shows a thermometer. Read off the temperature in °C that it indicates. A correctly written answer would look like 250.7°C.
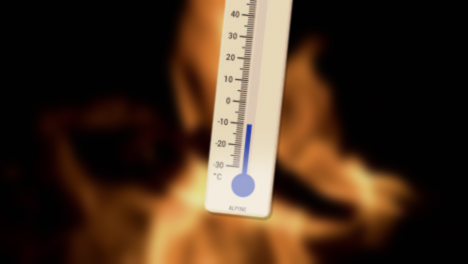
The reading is -10°C
